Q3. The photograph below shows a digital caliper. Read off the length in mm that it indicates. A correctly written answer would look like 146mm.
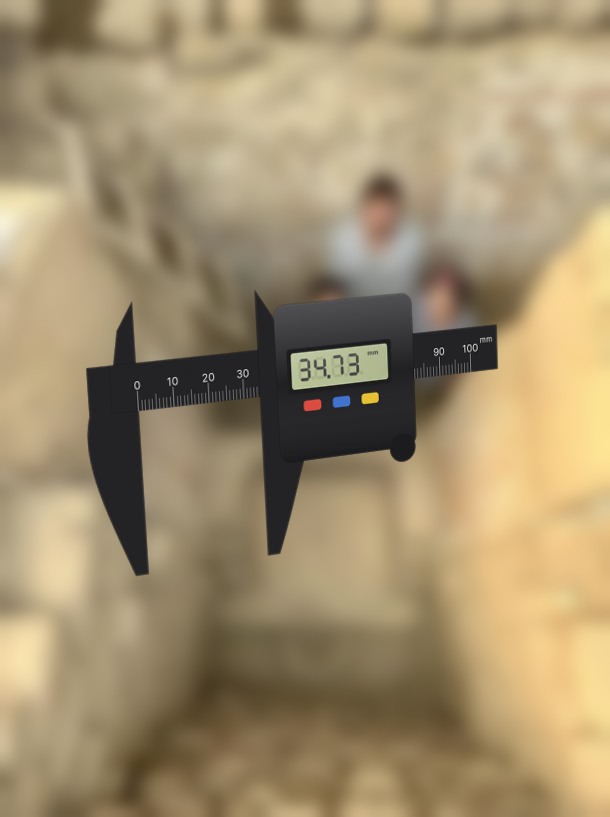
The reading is 34.73mm
